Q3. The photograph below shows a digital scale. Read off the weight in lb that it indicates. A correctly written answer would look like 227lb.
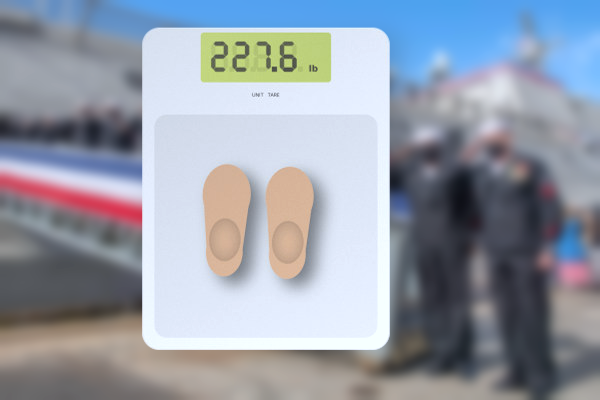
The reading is 227.6lb
